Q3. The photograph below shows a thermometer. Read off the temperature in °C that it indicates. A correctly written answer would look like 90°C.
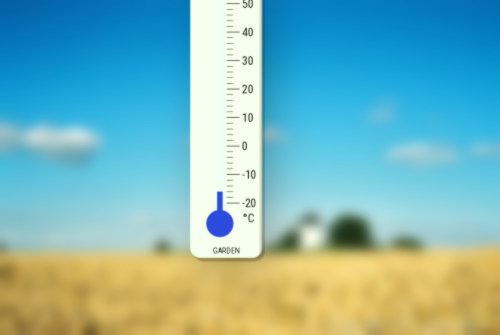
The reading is -16°C
